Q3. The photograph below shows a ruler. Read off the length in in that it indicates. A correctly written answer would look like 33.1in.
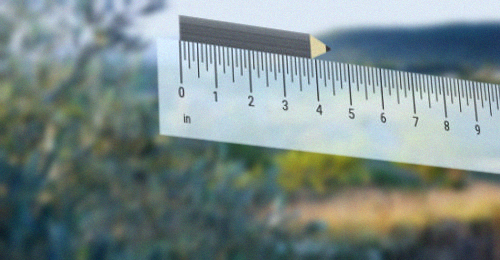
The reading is 4.5in
